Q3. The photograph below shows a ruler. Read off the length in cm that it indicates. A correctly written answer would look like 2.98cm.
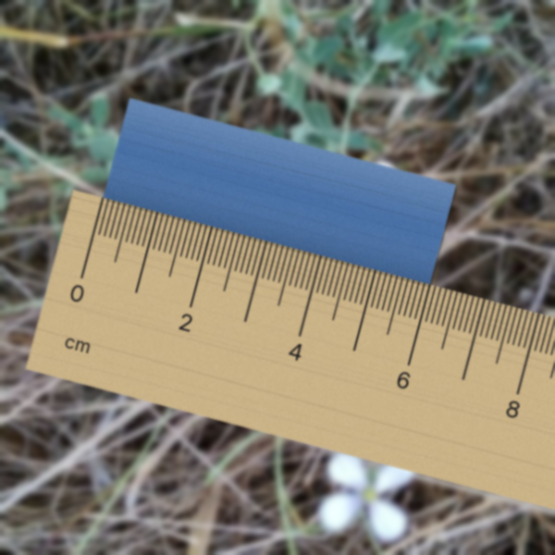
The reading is 6cm
